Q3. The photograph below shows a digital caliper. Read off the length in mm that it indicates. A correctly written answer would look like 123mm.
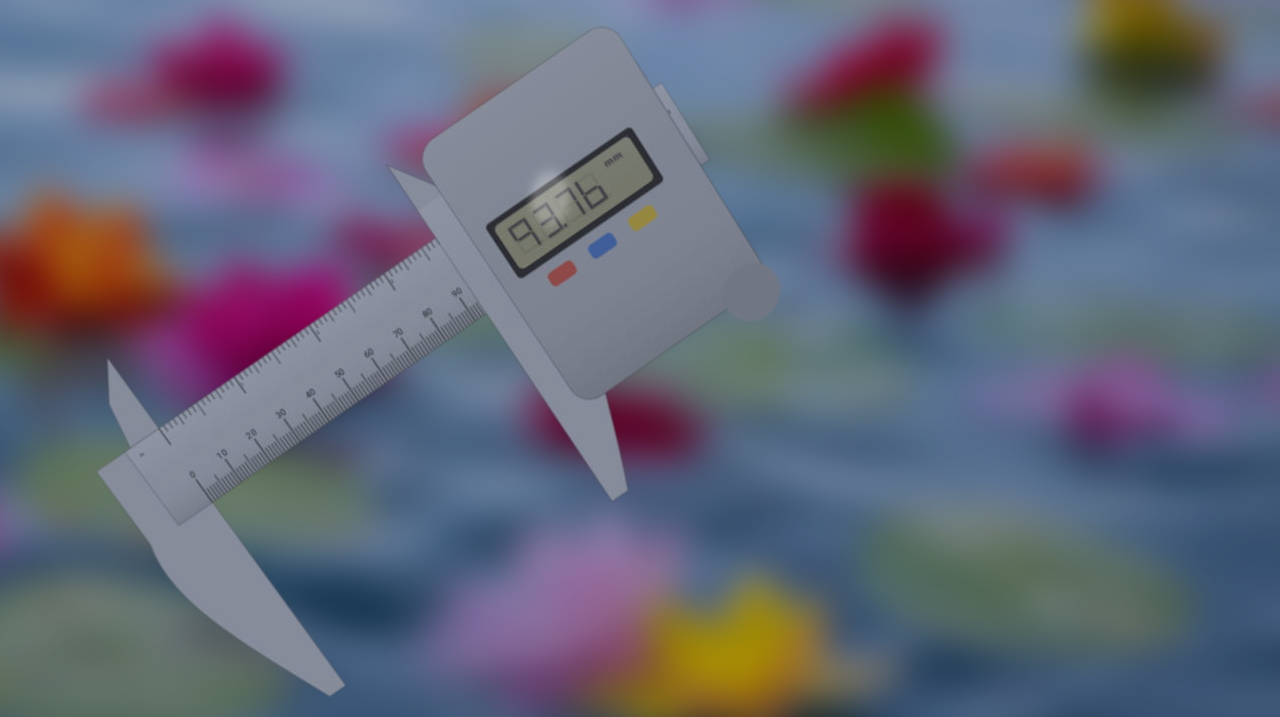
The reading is 93.76mm
